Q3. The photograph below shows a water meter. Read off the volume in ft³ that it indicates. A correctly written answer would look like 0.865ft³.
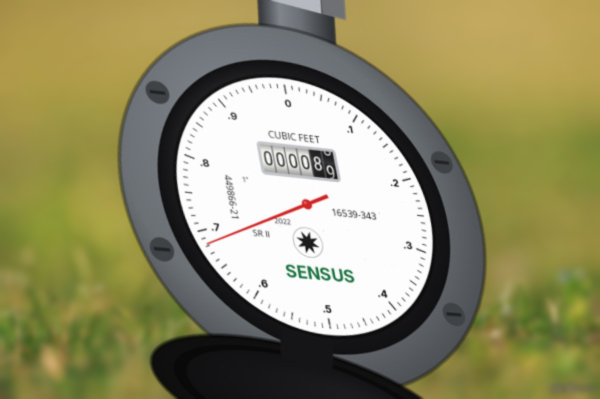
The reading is 88.68ft³
